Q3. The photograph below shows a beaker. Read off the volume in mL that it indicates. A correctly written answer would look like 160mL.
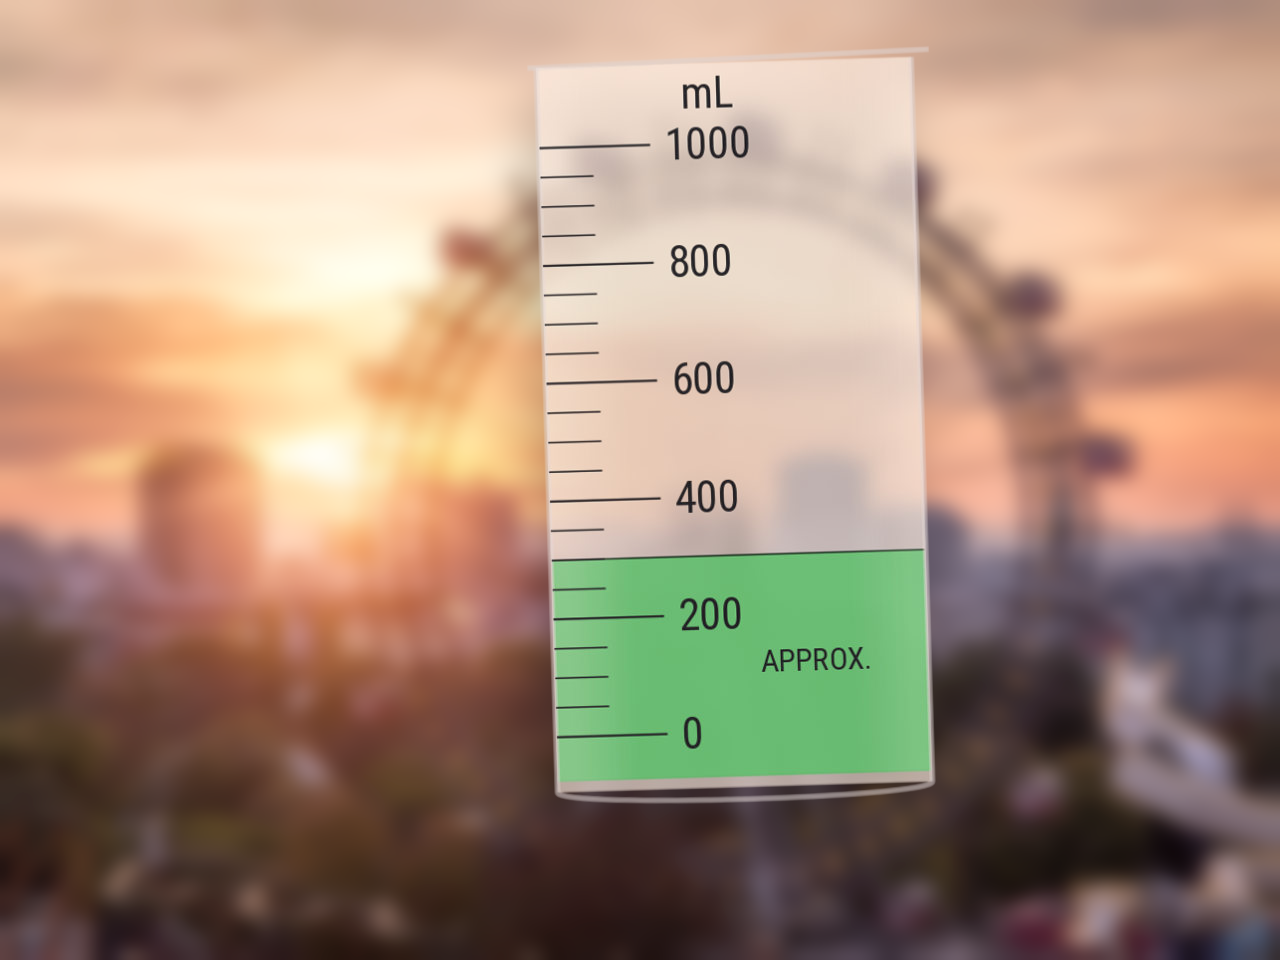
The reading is 300mL
